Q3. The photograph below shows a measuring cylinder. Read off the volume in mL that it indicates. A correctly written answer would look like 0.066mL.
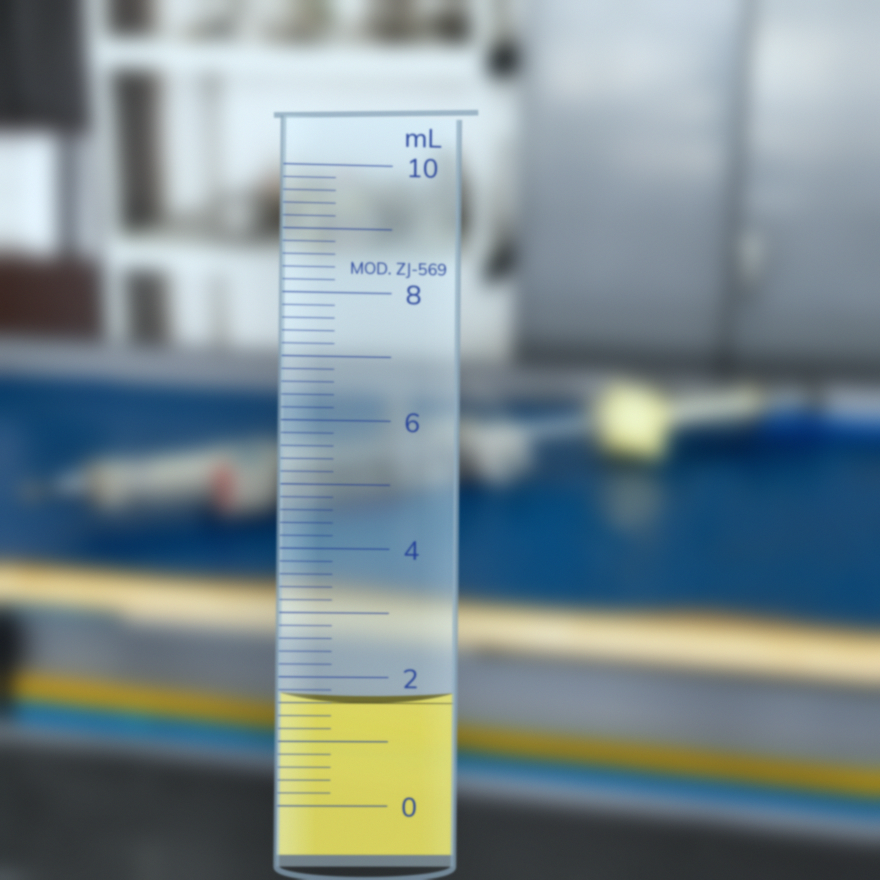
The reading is 1.6mL
